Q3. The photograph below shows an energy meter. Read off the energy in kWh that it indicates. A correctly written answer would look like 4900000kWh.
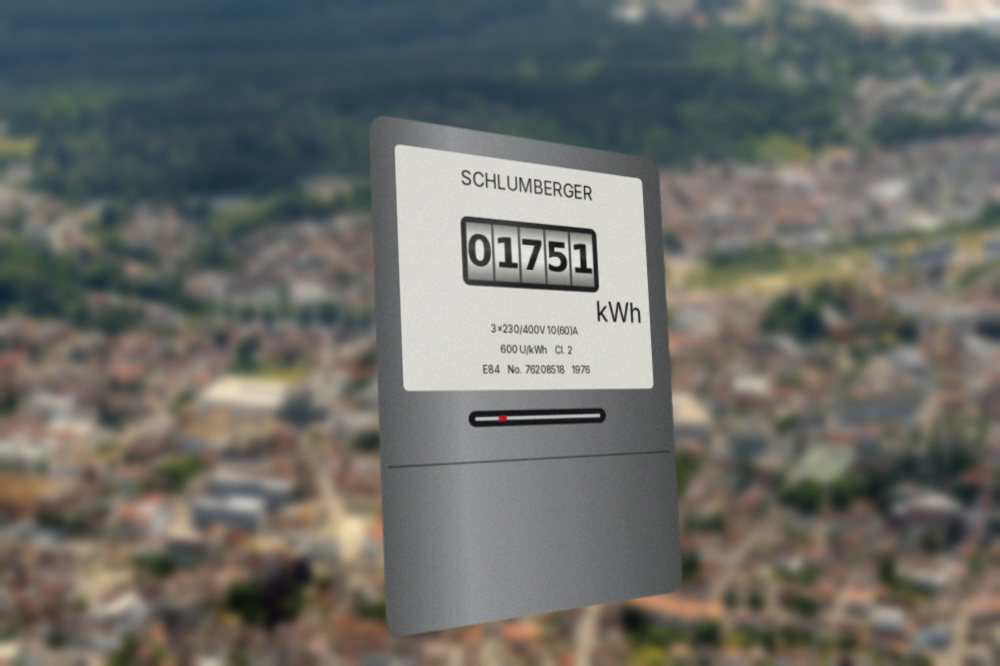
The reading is 1751kWh
